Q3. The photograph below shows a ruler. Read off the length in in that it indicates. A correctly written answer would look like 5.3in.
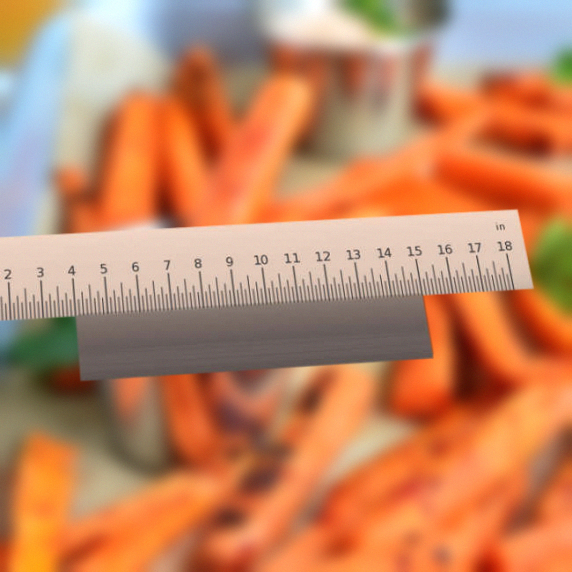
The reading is 11in
